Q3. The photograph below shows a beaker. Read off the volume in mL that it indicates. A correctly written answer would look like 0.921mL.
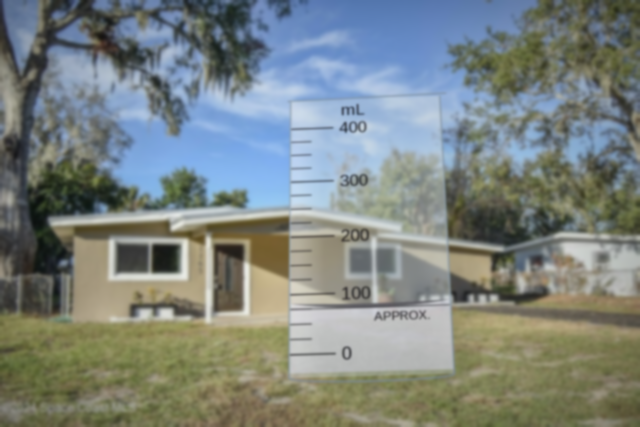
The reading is 75mL
